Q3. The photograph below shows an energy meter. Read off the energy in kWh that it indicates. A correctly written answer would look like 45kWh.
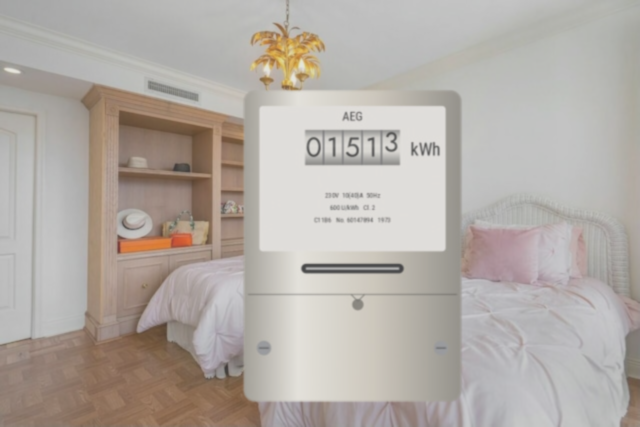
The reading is 1513kWh
